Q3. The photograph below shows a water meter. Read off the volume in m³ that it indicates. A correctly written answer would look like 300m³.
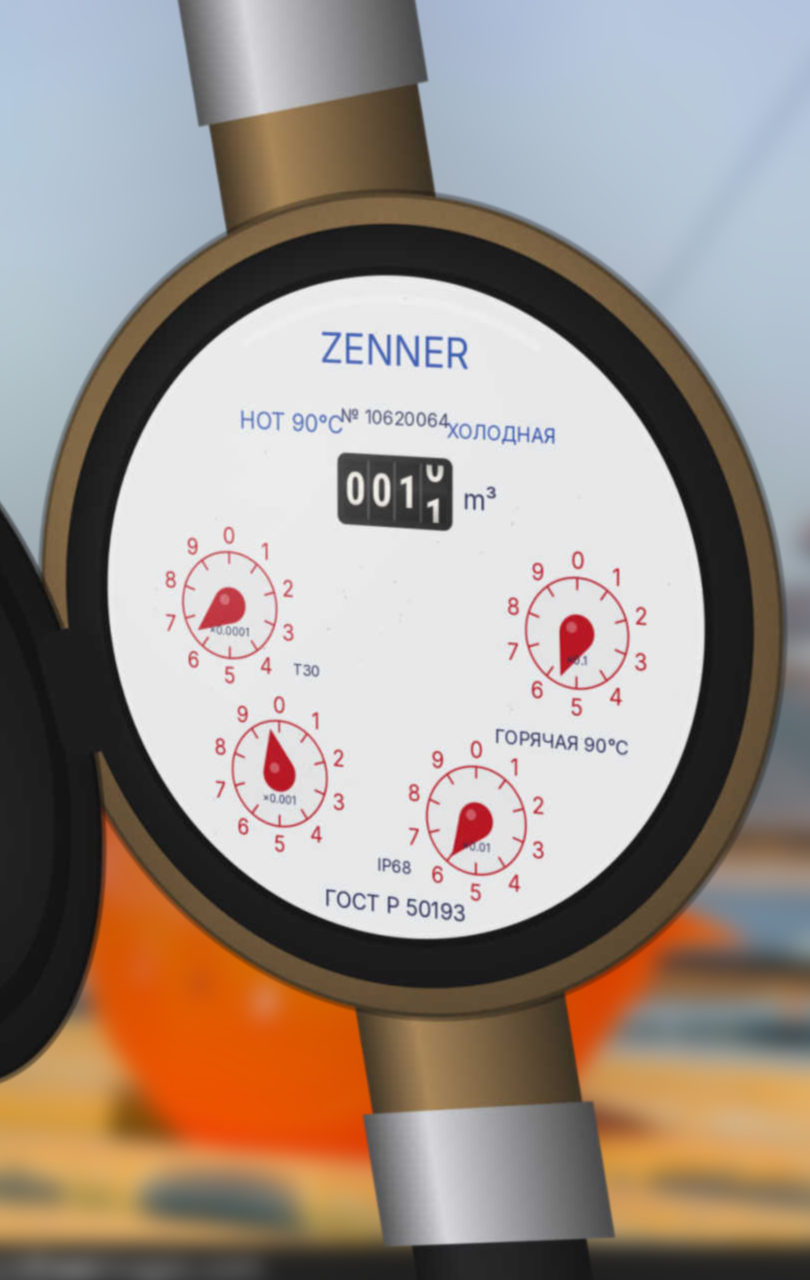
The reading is 10.5596m³
